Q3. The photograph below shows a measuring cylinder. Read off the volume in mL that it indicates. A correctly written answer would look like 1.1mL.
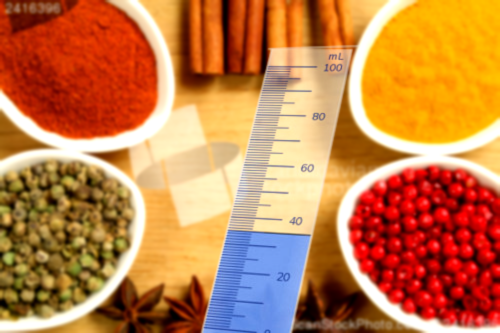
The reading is 35mL
